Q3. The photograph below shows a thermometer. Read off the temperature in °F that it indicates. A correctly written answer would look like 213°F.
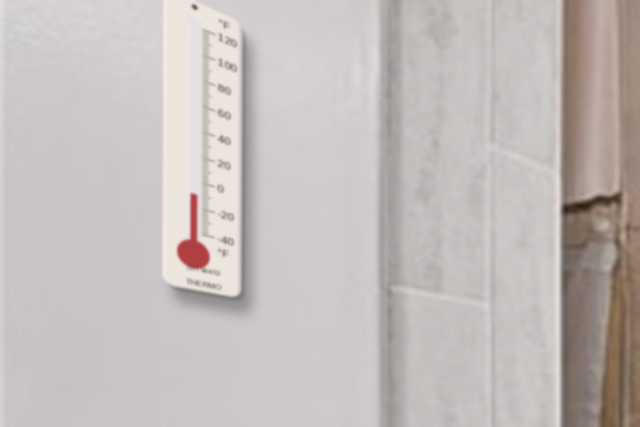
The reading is -10°F
